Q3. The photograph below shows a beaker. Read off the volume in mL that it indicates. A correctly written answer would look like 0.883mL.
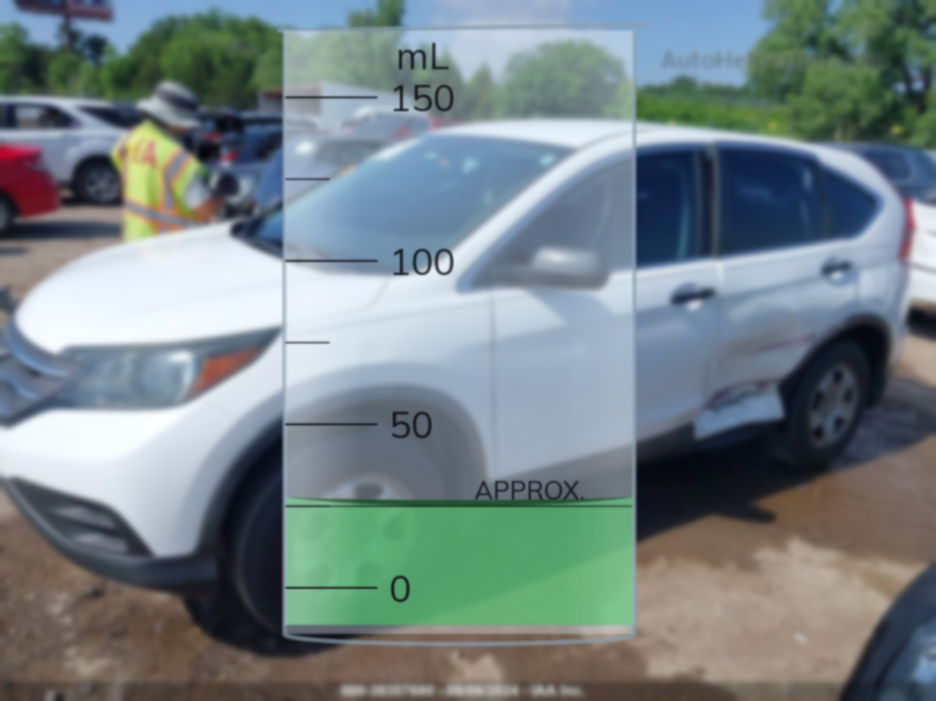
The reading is 25mL
